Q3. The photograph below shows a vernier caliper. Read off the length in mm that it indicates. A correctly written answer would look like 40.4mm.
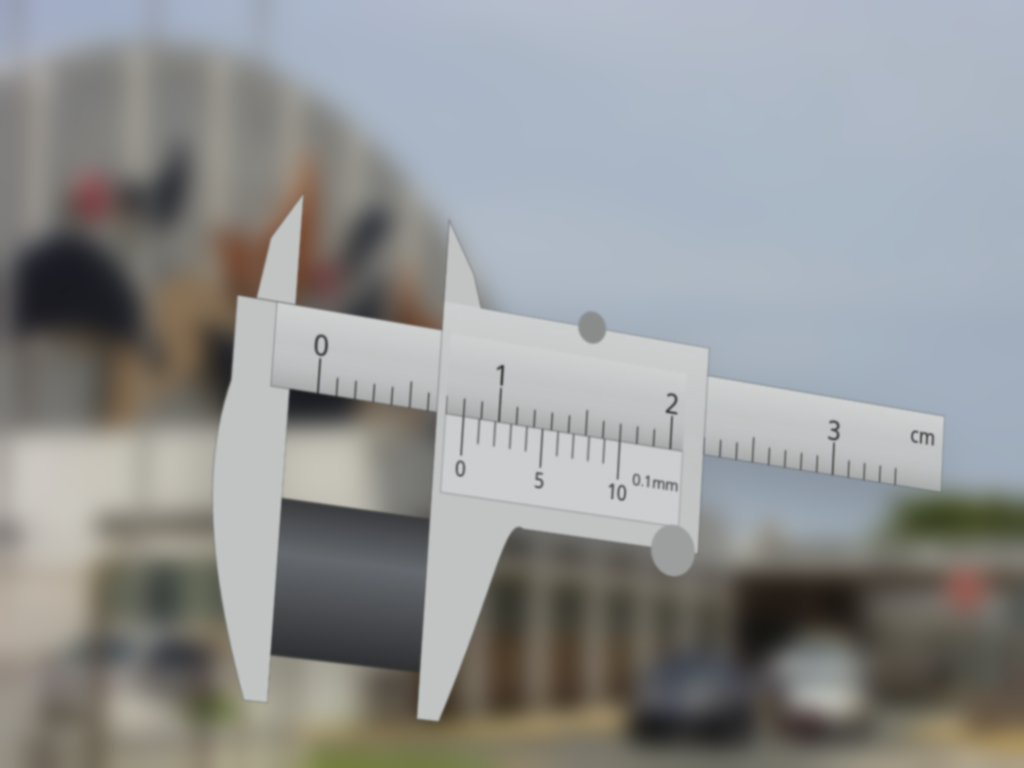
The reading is 8.0mm
